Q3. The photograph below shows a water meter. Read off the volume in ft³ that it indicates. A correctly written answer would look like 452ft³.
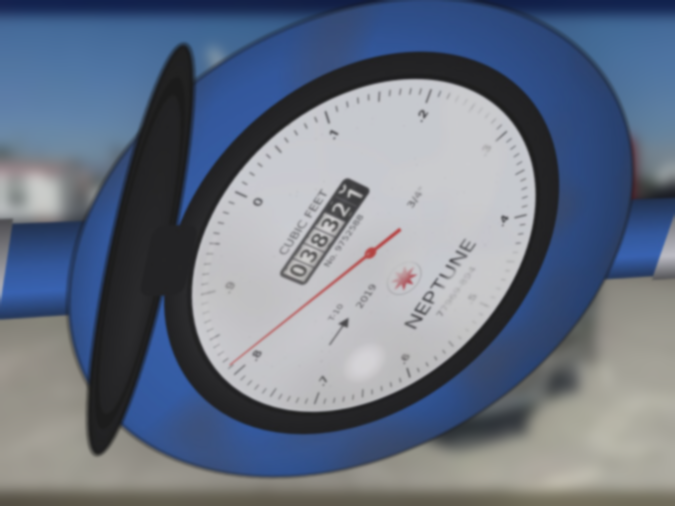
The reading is 38320.81ft³
